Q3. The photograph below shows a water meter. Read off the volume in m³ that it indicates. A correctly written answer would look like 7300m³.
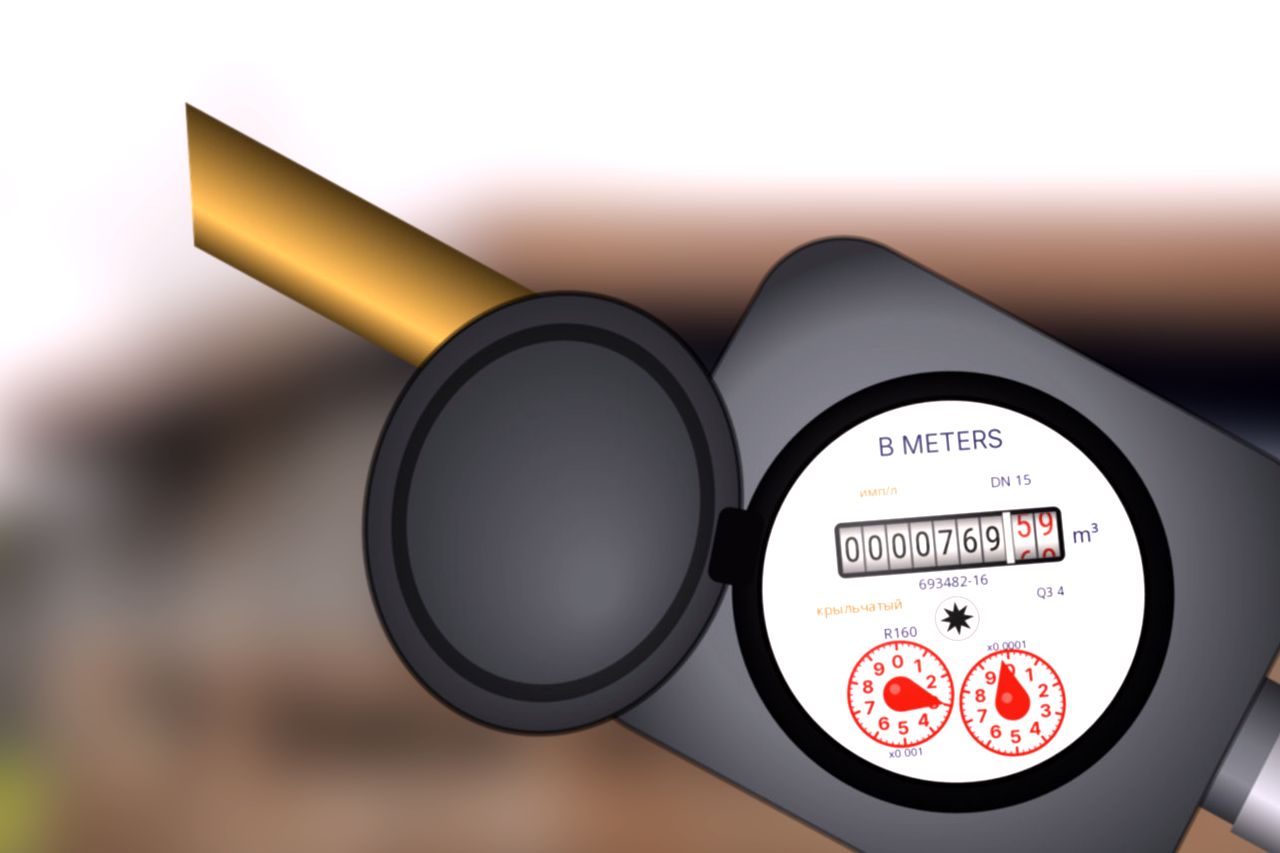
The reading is 769.5929m³
